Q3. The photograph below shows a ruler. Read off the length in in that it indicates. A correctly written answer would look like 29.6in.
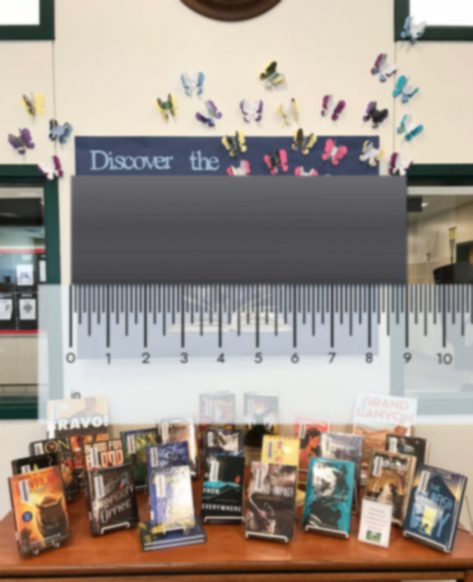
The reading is 9in
